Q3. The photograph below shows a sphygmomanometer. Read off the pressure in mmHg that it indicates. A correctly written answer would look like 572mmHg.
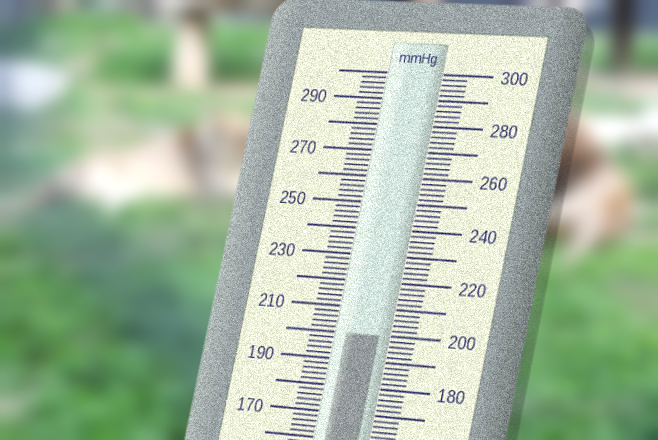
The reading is 200mmHg
